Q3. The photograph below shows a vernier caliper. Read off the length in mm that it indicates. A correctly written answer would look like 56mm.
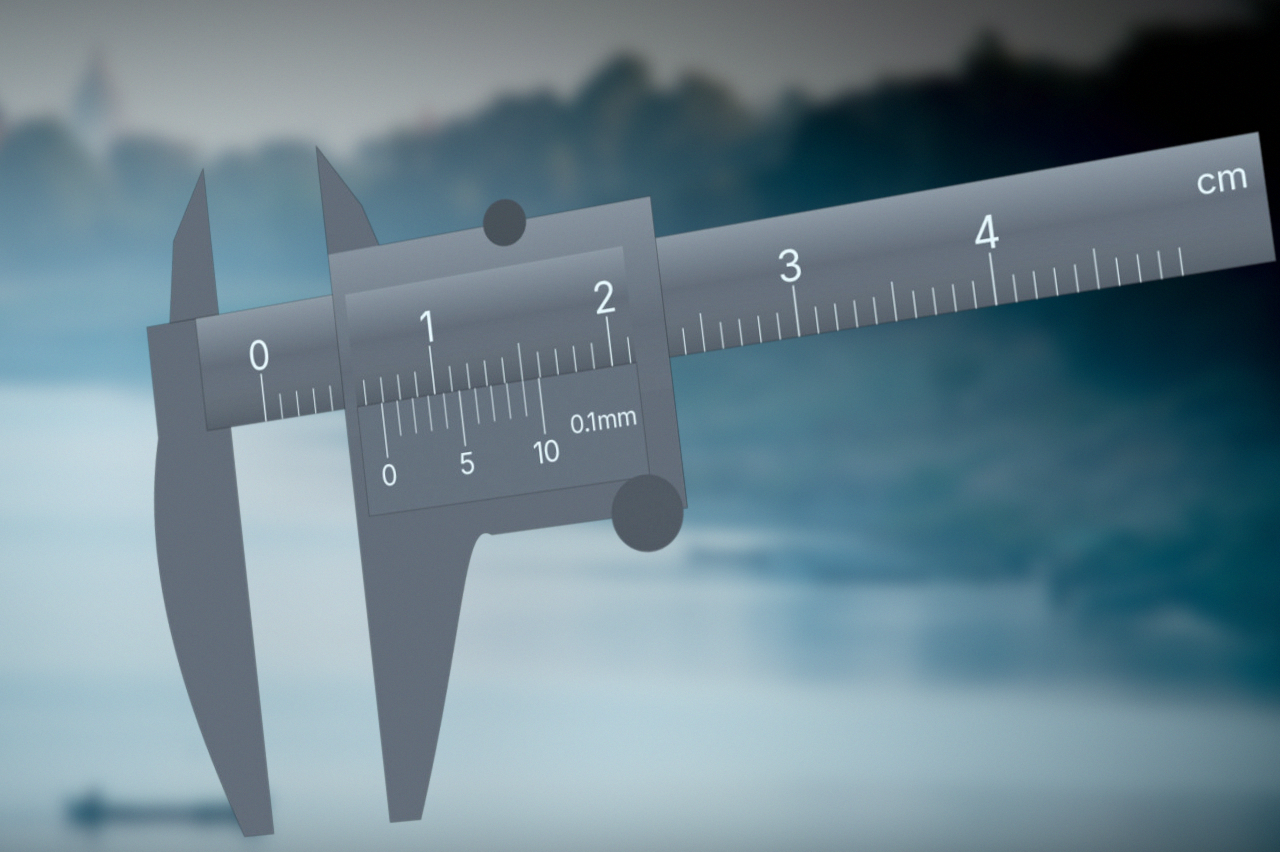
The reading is 6.9mm
